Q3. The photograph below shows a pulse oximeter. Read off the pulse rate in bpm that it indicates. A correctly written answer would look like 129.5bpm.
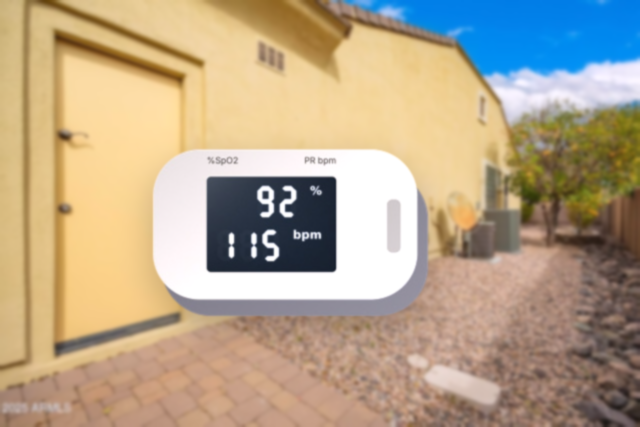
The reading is 115bpm
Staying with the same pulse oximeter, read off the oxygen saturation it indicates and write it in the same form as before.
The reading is 92%
